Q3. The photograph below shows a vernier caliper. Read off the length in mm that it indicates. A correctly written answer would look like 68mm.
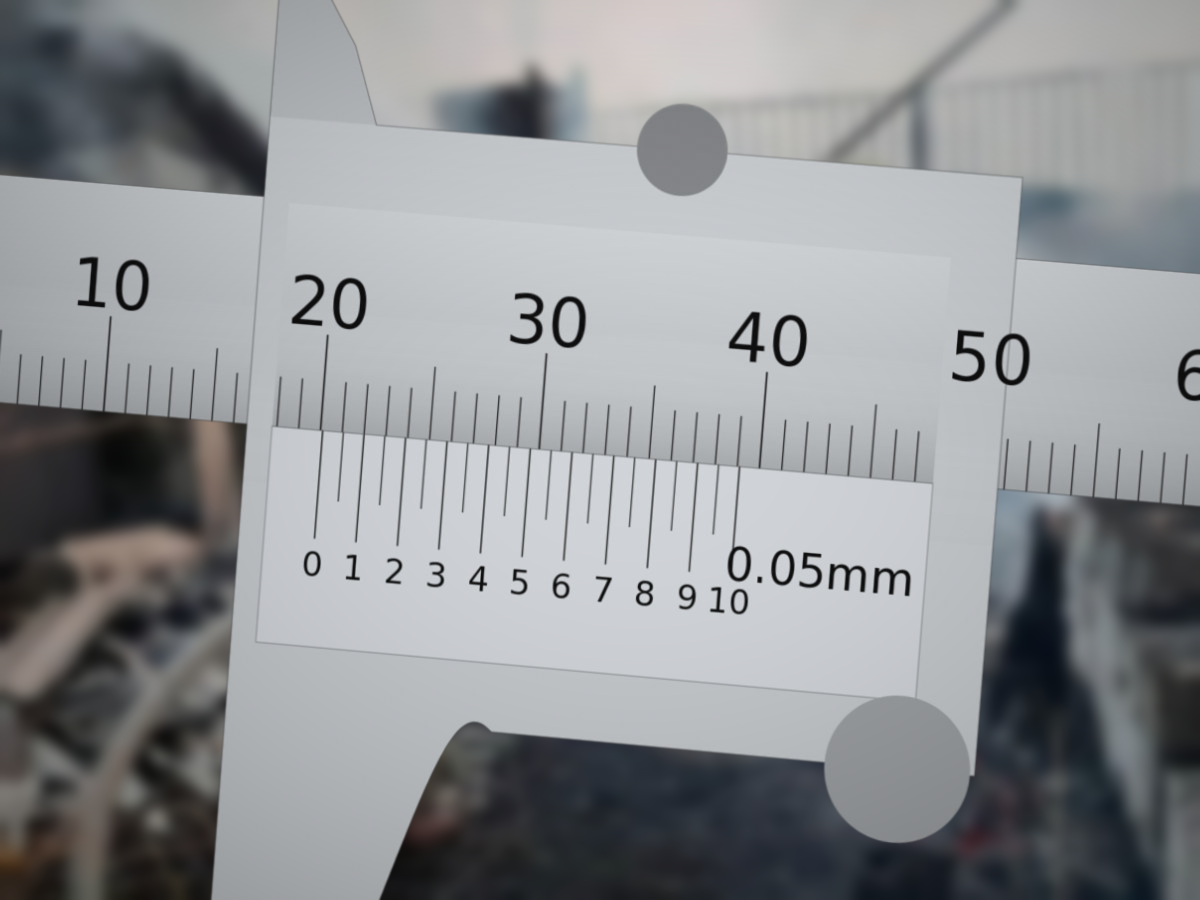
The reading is 20.1mm
